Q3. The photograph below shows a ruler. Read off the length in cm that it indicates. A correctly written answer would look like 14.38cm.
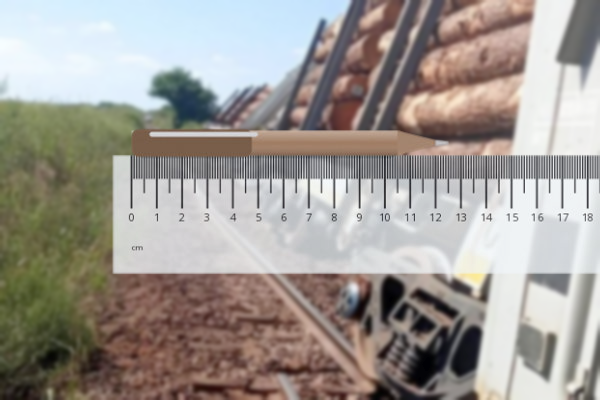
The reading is 12.5cm
